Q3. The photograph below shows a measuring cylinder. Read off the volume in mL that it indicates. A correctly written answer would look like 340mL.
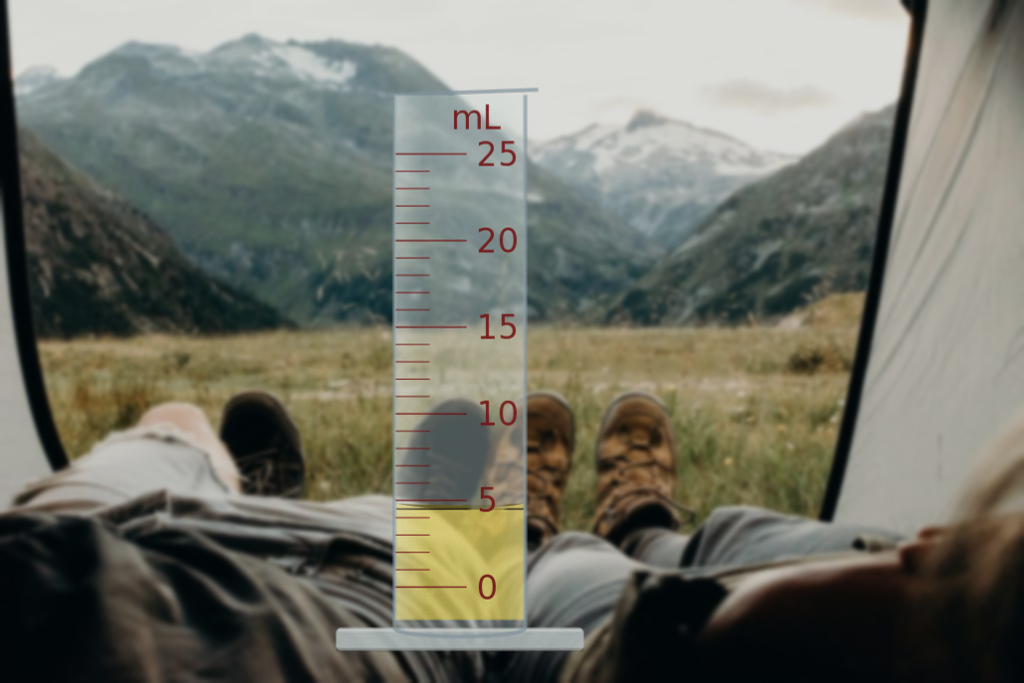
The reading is 4.5mL
